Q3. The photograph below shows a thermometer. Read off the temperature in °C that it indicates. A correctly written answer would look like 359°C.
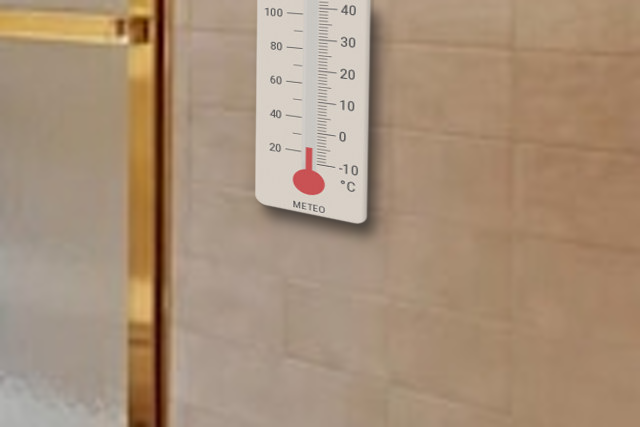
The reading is -5°C
